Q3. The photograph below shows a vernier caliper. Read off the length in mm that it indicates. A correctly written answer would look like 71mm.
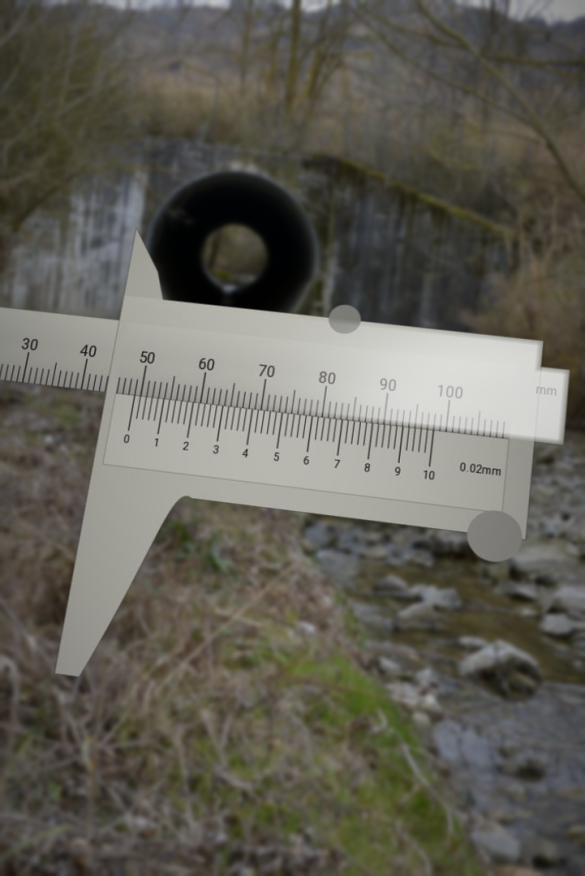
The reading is 49.0mm
